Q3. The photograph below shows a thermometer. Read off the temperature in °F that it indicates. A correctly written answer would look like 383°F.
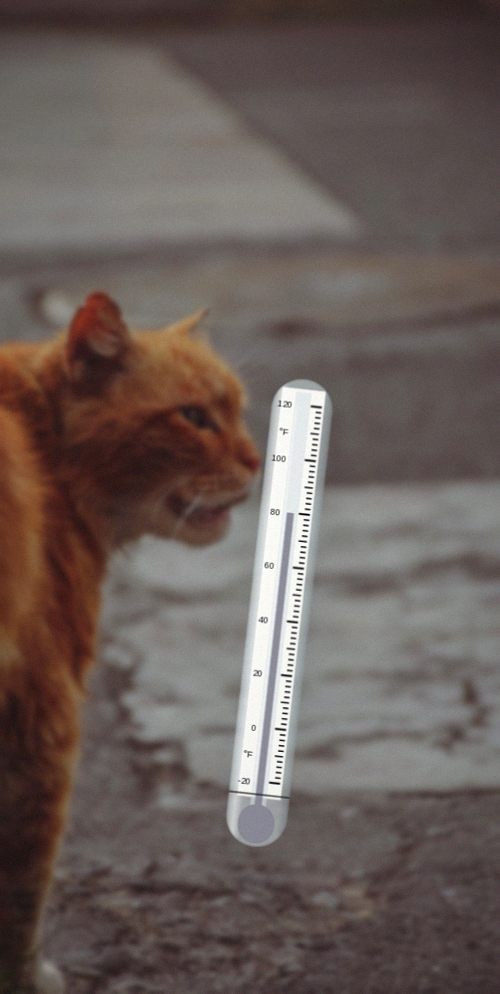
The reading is 80°F
